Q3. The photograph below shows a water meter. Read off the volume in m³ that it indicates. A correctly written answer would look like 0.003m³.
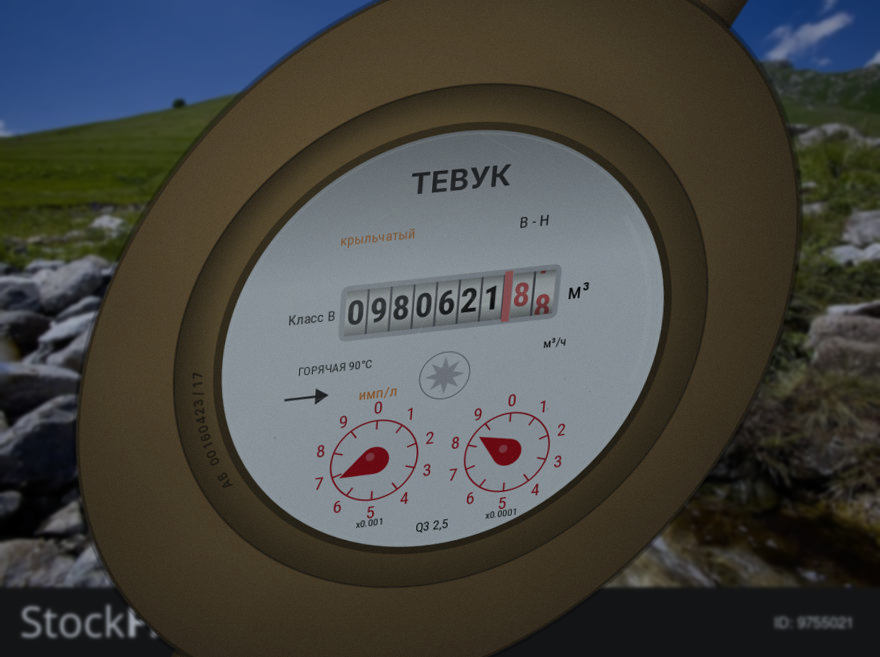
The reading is 980621.8768m³
